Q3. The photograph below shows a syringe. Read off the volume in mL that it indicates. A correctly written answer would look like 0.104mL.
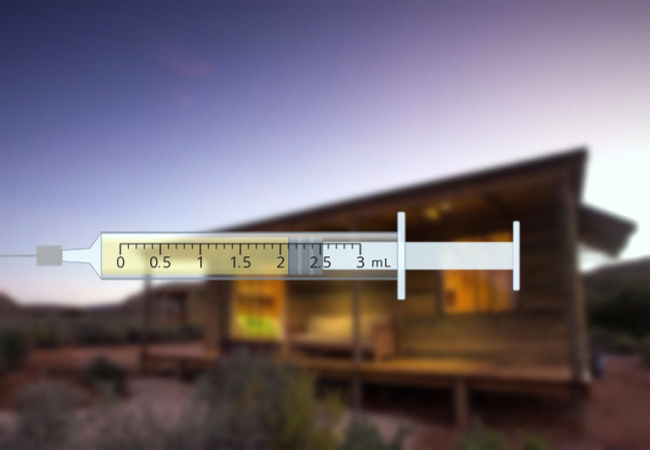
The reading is 2.1mL
